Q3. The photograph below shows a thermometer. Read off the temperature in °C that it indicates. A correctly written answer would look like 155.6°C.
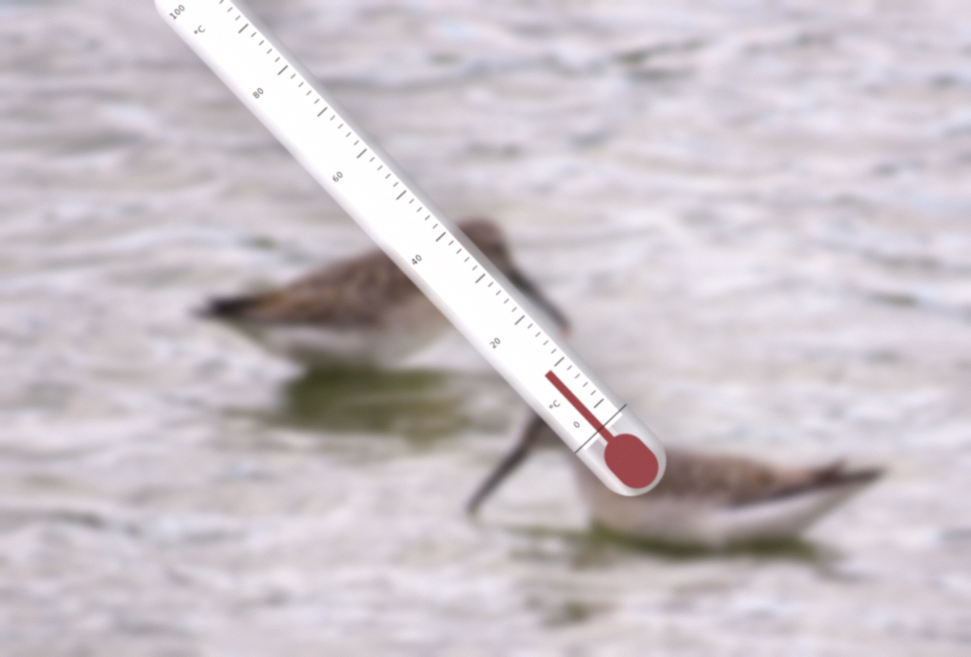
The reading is 10°C
